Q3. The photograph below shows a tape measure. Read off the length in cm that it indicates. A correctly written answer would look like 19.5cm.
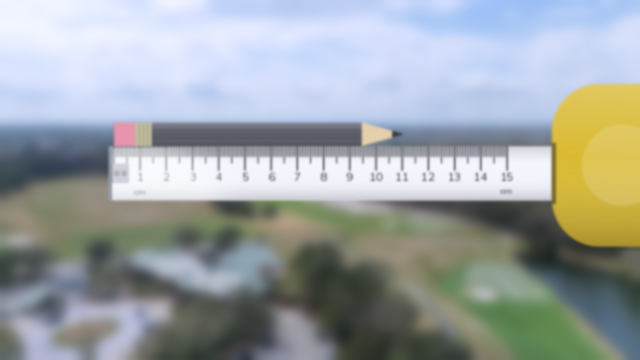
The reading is 11cm
